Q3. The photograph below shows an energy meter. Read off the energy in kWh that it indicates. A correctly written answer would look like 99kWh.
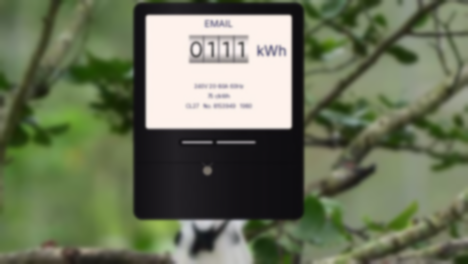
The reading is 111kWh
